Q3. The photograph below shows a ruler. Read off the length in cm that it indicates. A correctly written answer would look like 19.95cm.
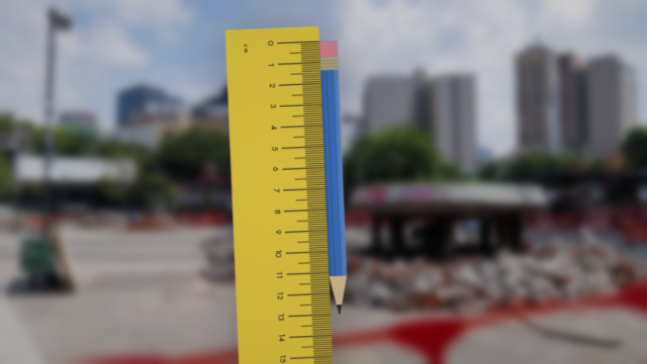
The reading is 13cm
